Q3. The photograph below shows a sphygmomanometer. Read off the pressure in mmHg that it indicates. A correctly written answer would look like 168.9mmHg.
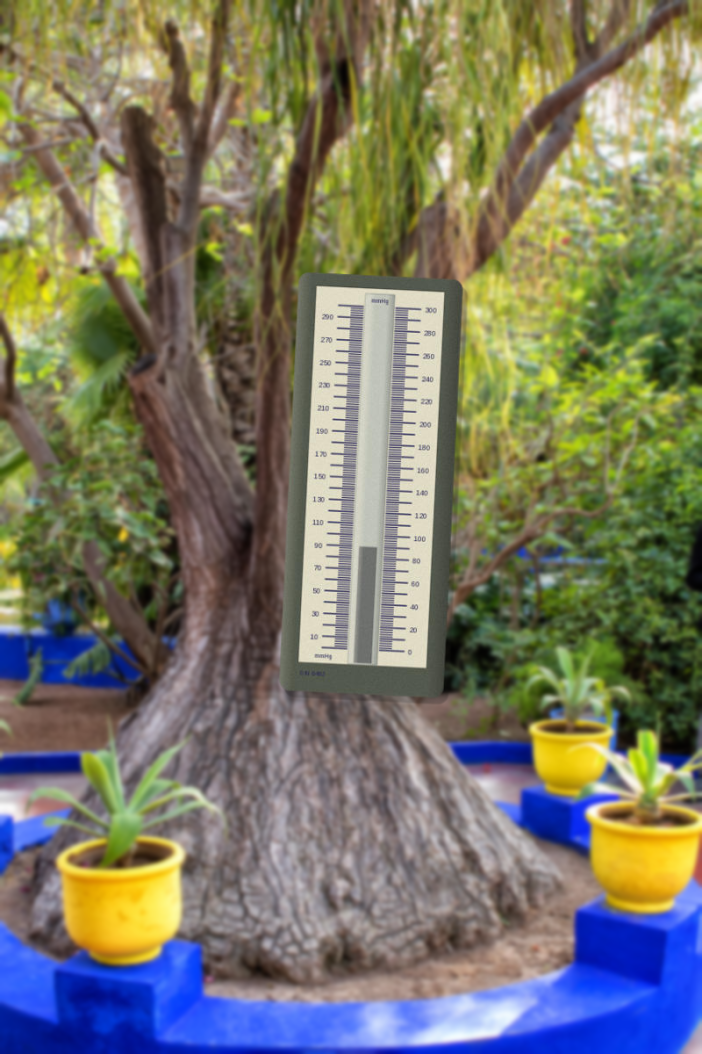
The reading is 90mmHg
